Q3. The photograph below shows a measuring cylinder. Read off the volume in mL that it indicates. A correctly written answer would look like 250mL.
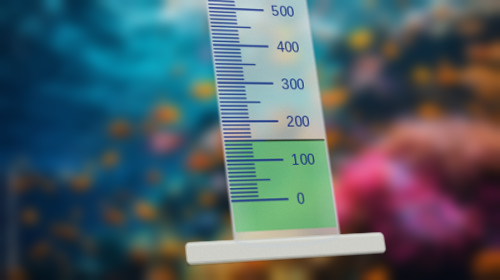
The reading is 150mL
